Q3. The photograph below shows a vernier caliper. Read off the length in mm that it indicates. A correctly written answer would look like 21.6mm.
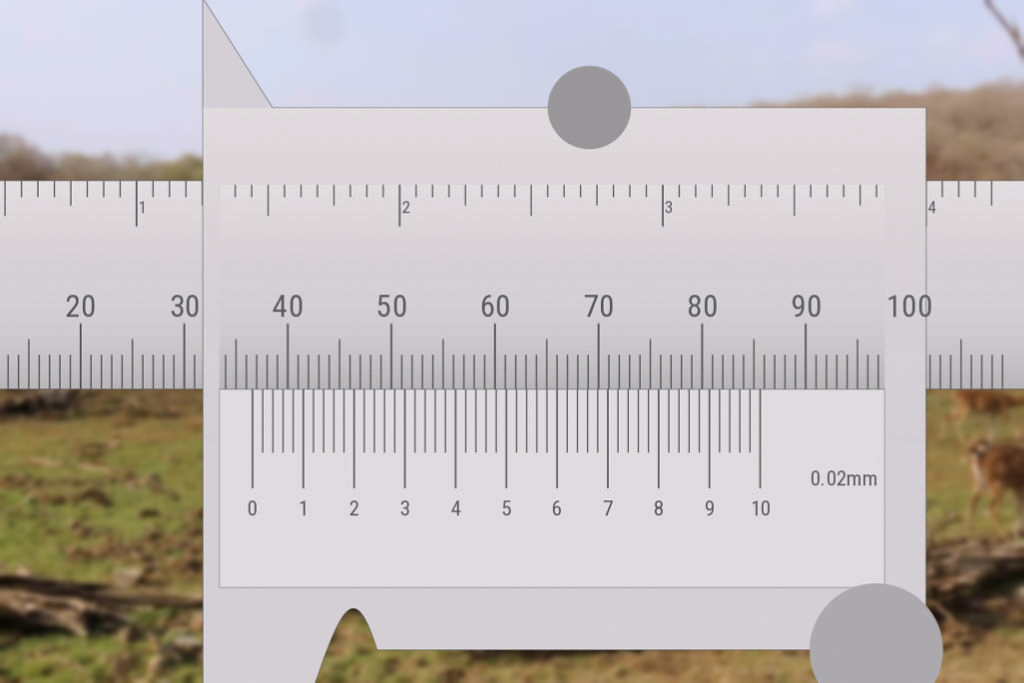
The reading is 36.6mm
